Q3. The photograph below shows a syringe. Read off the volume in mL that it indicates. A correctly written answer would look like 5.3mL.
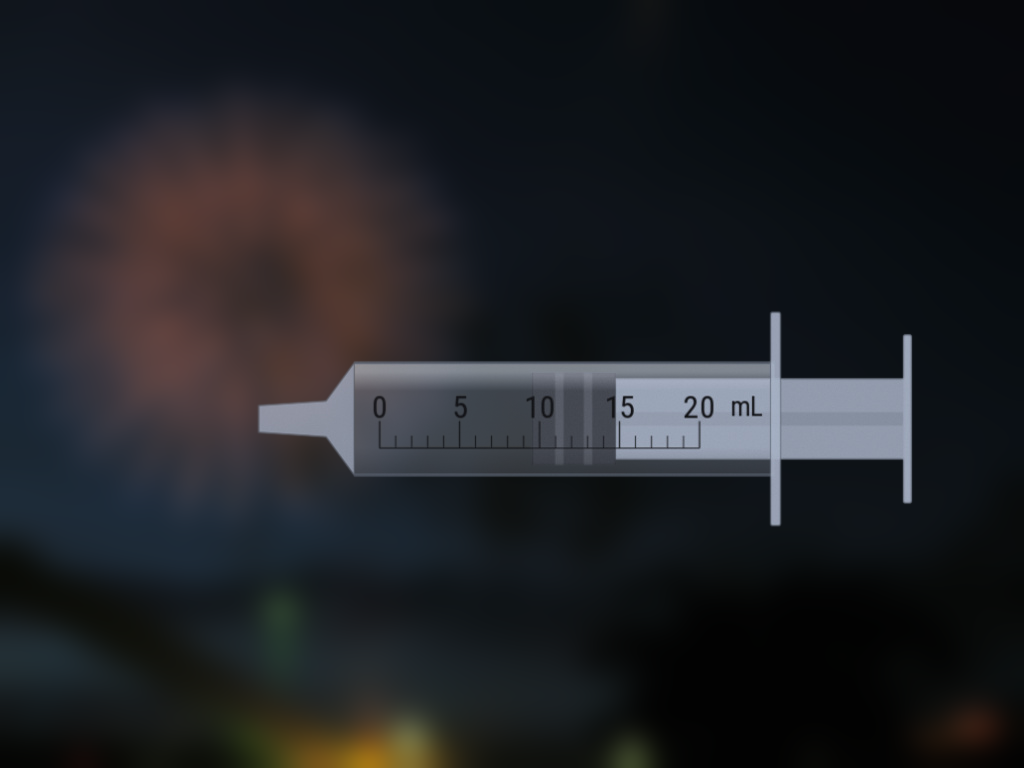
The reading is 9.5mL
